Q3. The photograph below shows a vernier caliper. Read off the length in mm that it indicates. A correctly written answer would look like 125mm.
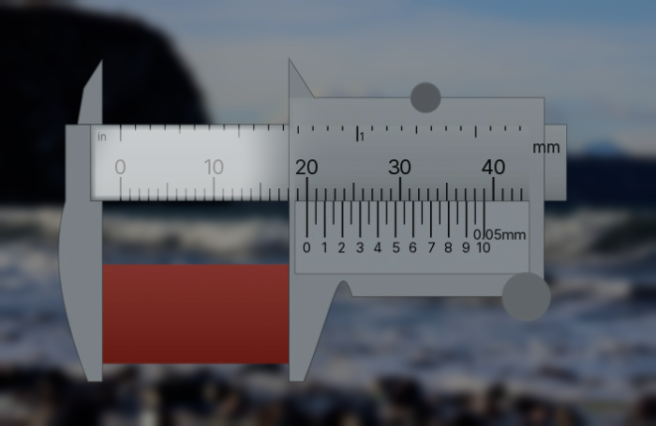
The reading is 20.0mm
